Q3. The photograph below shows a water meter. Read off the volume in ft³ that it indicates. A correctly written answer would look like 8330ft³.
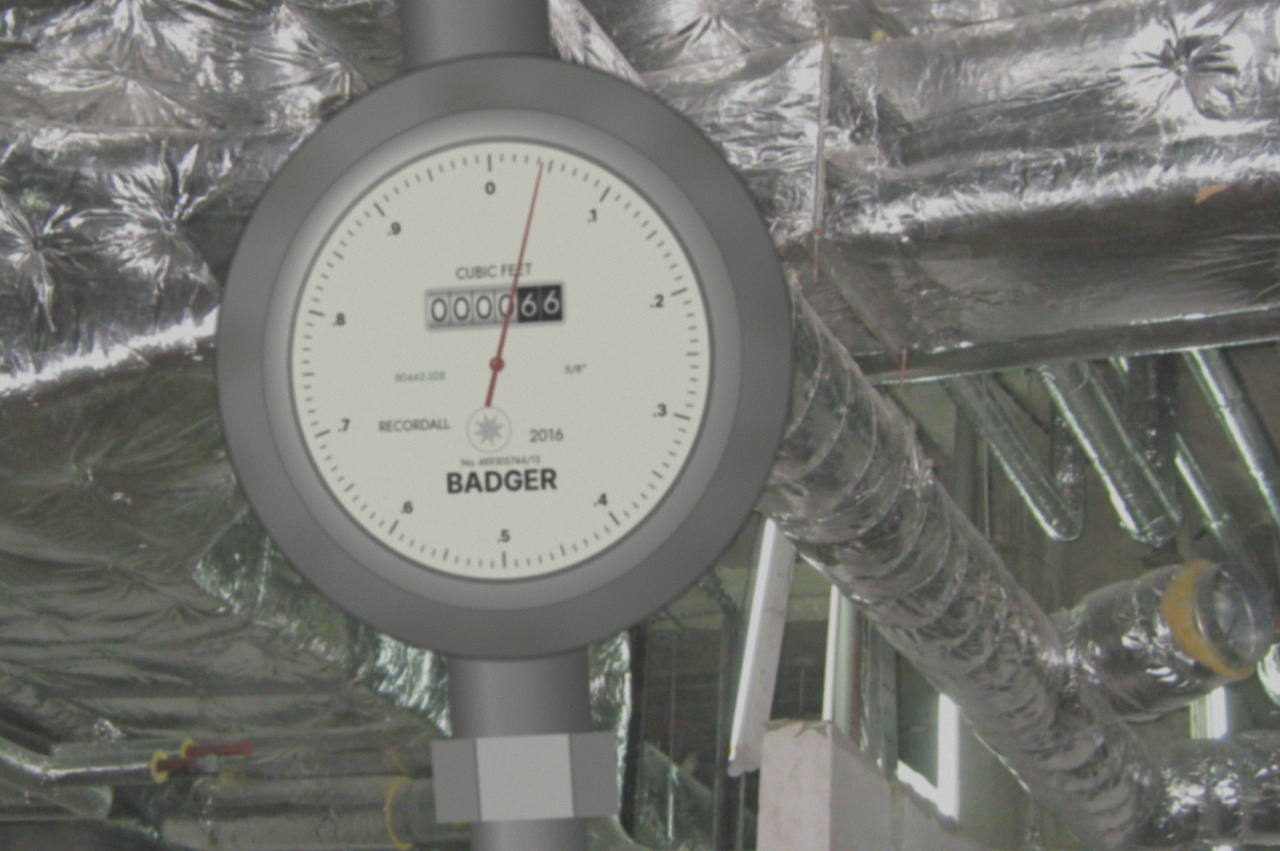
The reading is 66.04ft³
